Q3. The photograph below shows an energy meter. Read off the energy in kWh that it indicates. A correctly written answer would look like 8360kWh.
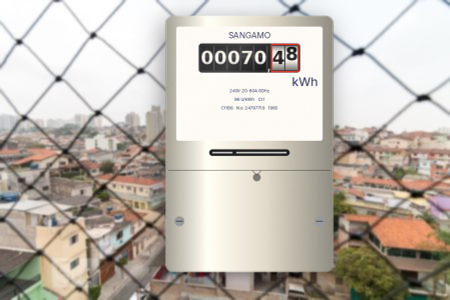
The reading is 70.48kWh
